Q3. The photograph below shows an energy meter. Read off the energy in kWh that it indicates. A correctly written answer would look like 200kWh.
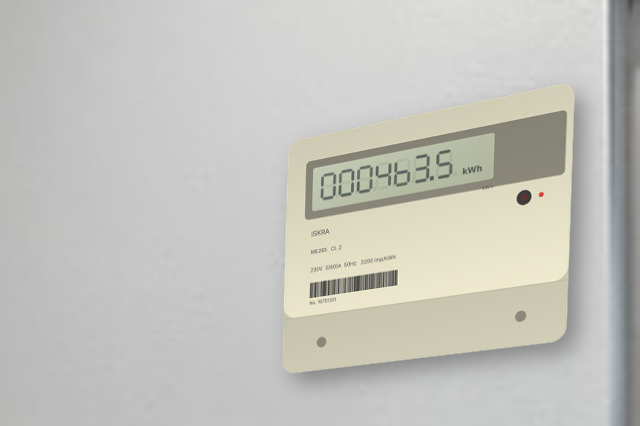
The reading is 463.5kWh
